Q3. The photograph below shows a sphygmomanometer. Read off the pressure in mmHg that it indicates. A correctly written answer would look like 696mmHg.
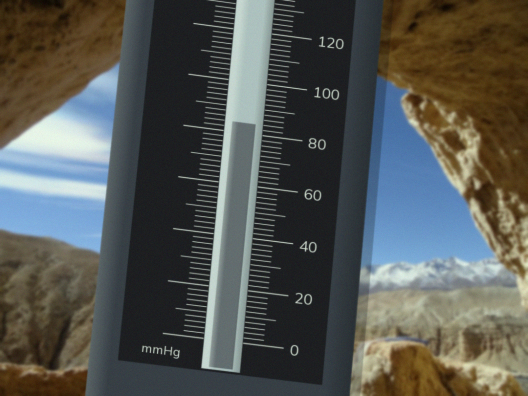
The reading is 84mmHg
